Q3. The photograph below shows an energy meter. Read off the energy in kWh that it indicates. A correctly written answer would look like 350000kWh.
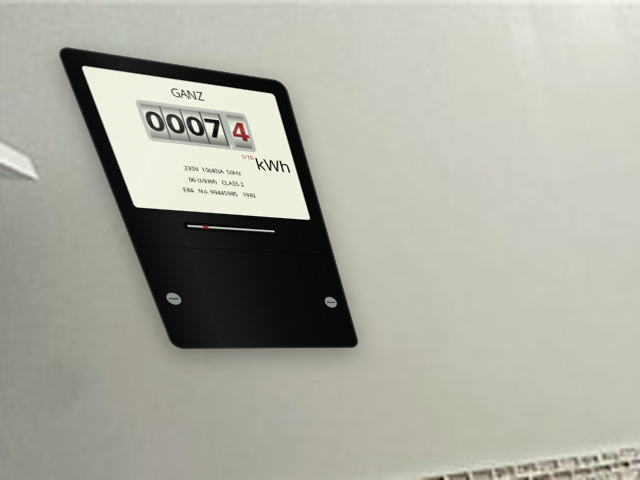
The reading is 7.4kWh
